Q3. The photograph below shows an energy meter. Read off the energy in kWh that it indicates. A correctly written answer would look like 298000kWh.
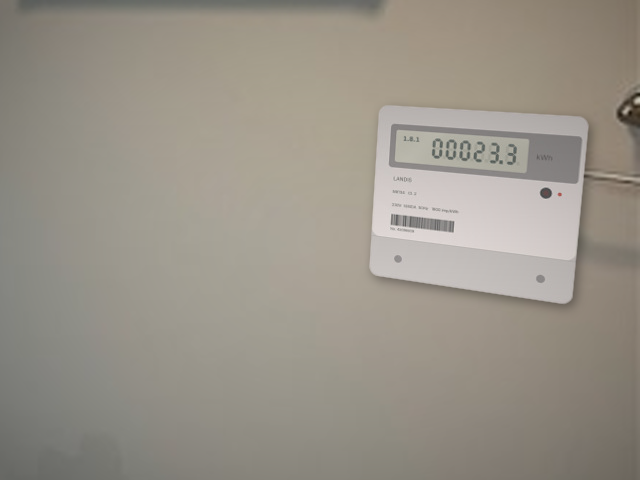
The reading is 23.3kWh
